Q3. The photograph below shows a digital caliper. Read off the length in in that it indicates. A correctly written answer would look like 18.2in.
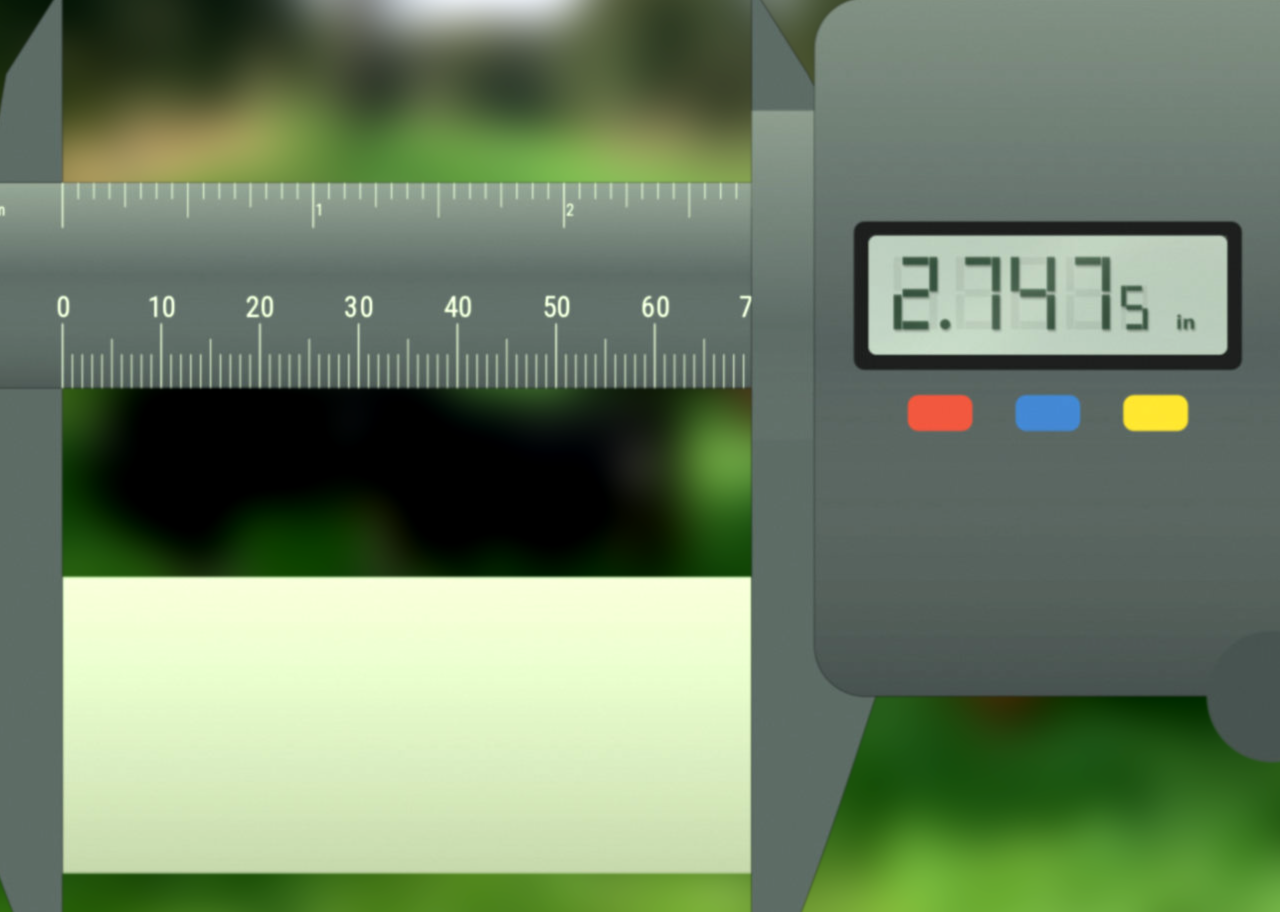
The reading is 2.7475in
